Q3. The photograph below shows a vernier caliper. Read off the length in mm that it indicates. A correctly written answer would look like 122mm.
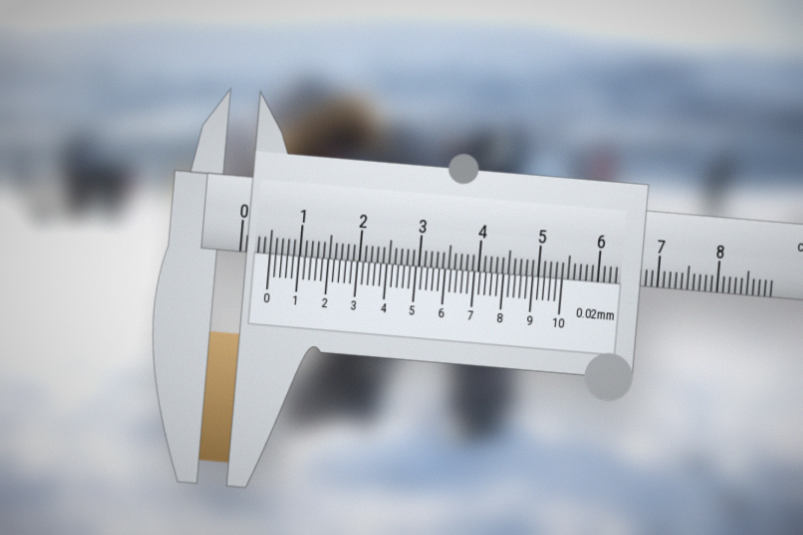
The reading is 5.0mm
